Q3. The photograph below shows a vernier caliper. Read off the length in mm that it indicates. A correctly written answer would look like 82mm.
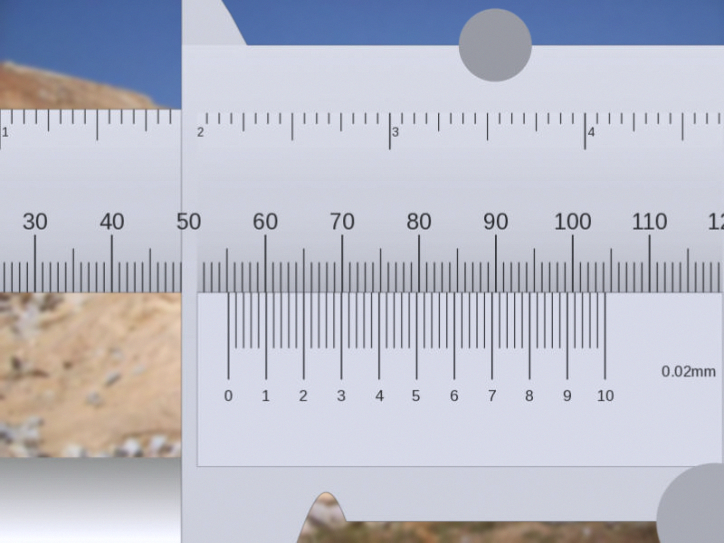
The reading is 55.2mm
